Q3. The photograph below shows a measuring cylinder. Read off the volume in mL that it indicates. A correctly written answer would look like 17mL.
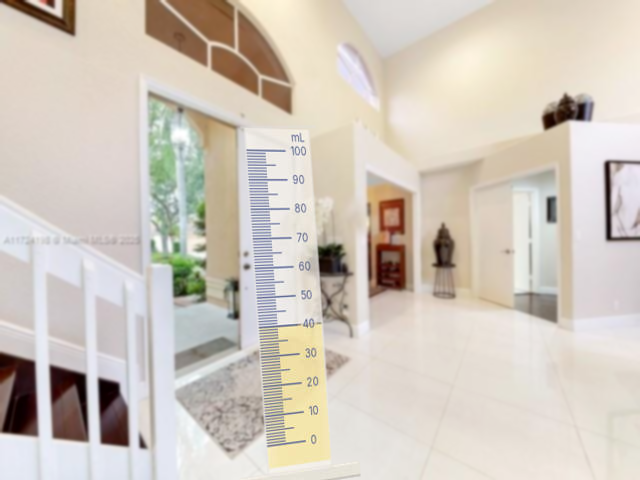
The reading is 40mL
